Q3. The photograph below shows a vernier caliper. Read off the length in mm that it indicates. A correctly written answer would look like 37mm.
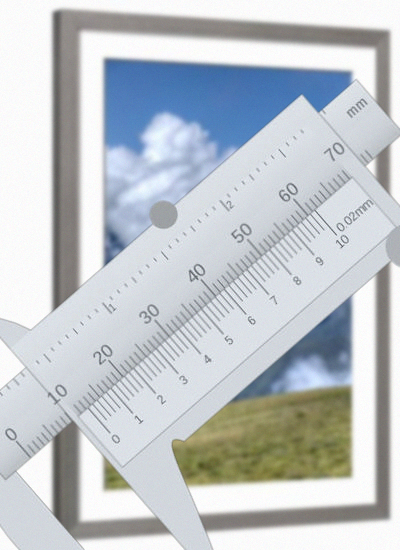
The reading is 12.4mm
